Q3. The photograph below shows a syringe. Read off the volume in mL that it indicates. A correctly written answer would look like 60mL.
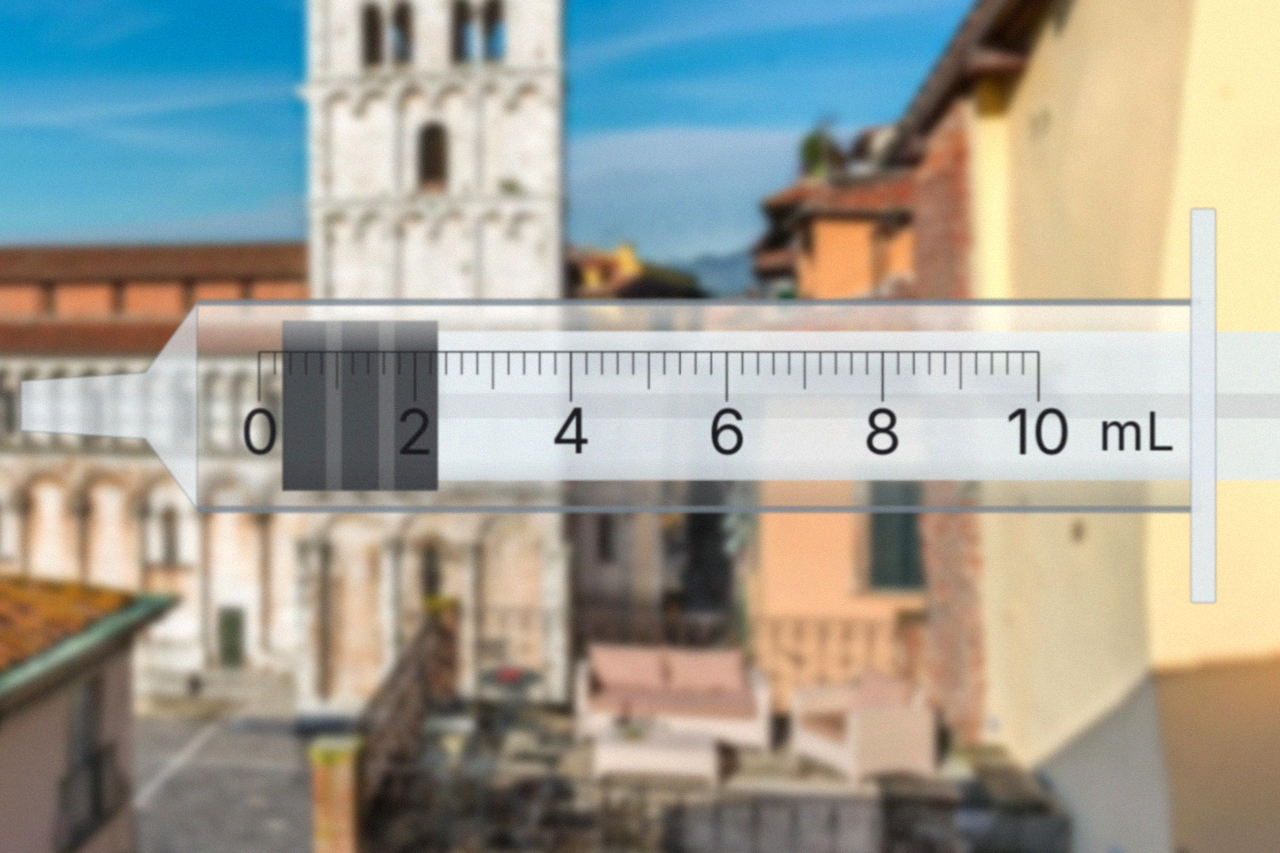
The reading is 0.3mL
